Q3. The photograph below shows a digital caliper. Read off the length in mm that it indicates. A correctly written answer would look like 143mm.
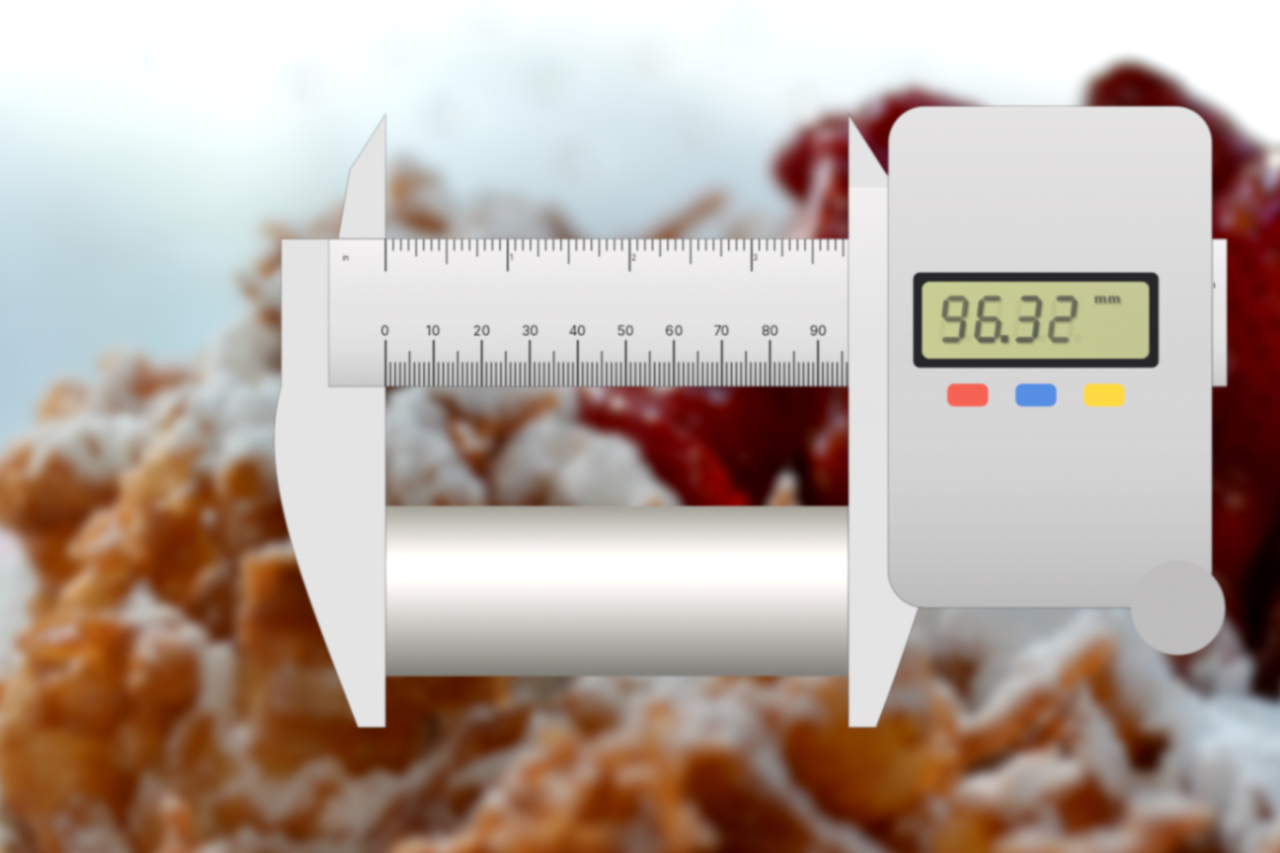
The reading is 96.32mm
